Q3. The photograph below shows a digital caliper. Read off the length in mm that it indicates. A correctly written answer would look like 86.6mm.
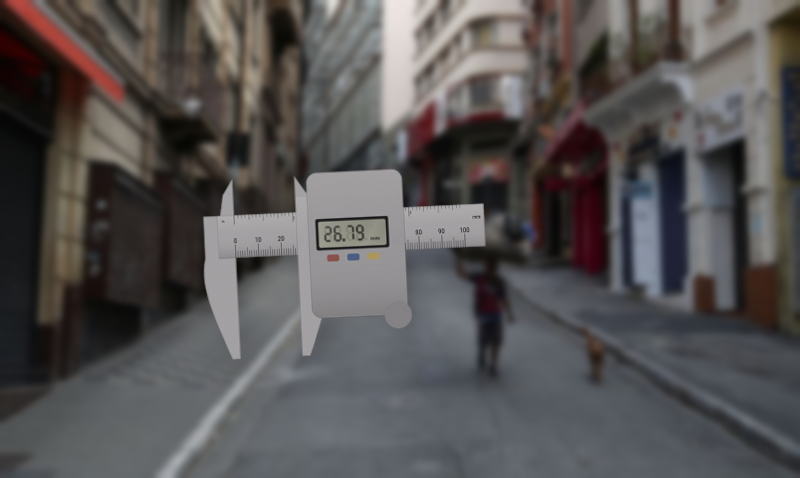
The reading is 26.79mm
